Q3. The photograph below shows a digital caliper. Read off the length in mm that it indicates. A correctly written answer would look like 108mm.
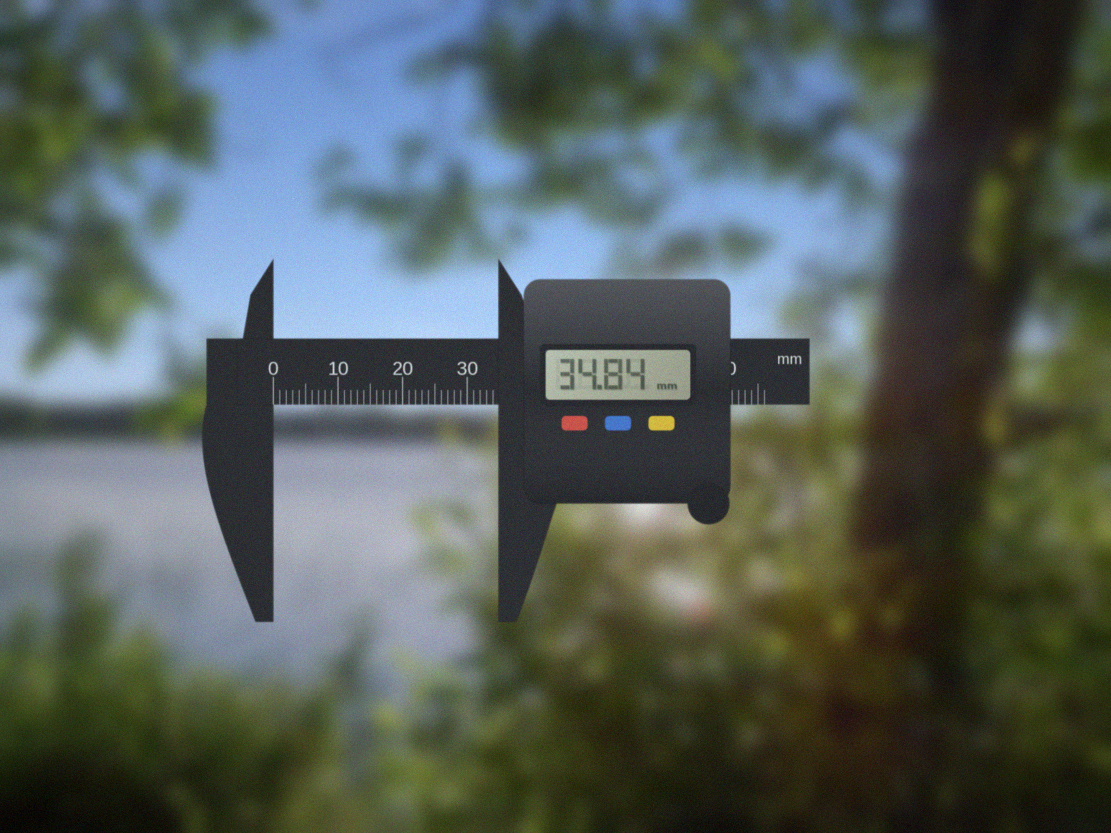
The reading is 34.84mm
